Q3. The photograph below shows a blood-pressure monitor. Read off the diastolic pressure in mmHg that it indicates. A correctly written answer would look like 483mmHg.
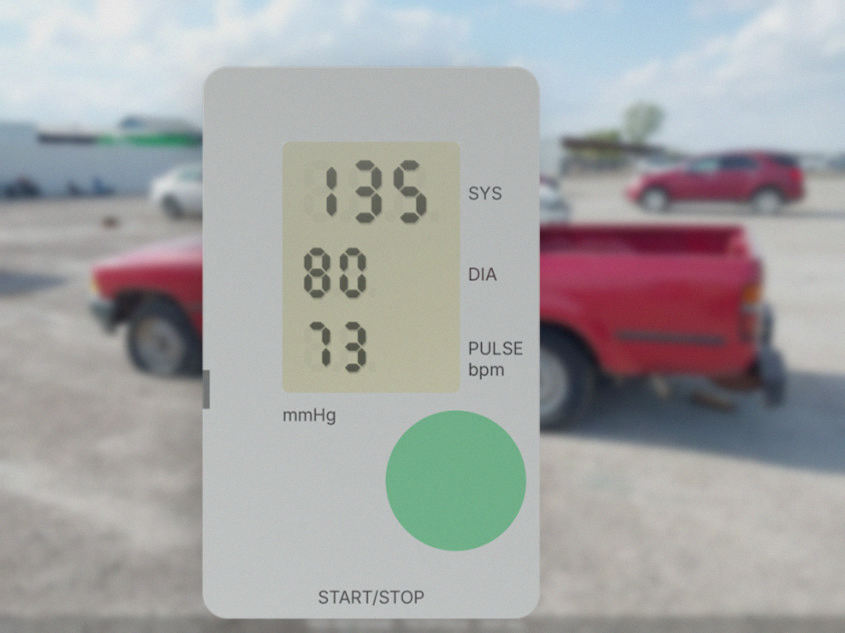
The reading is 80mmHg
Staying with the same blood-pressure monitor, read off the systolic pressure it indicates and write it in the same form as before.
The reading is 135mmHg
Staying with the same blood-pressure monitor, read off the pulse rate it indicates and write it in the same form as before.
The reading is 73bpm
